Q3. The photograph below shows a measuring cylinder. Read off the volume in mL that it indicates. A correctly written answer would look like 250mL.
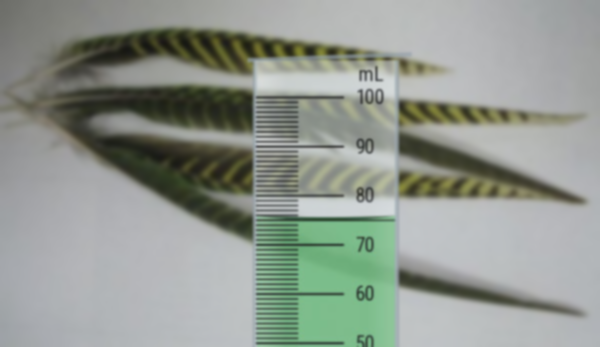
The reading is 75mL
